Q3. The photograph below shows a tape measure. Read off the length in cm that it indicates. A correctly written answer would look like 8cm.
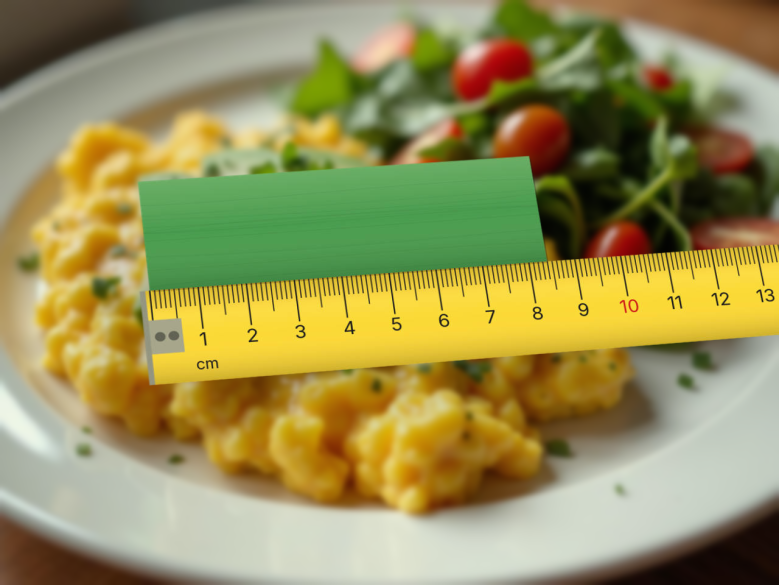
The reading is 8.4cm
